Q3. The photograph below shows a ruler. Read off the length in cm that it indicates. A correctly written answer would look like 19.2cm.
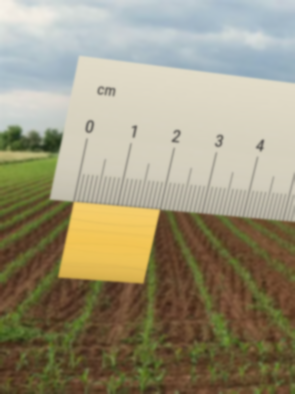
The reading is 2cm
